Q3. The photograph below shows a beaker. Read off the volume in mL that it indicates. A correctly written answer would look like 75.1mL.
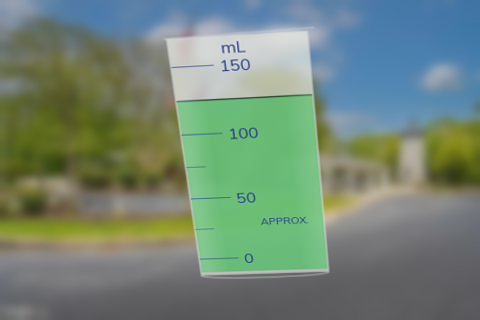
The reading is 125mL
